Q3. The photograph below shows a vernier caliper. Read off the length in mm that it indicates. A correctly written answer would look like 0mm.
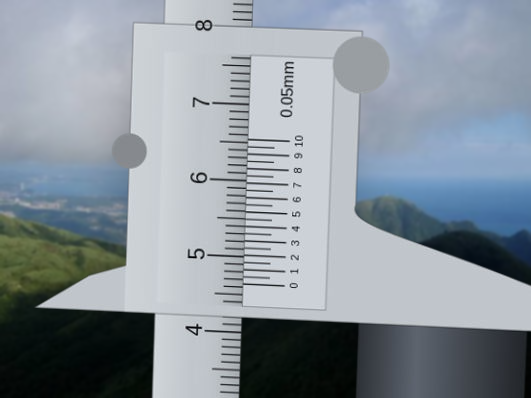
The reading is 46.4mm
